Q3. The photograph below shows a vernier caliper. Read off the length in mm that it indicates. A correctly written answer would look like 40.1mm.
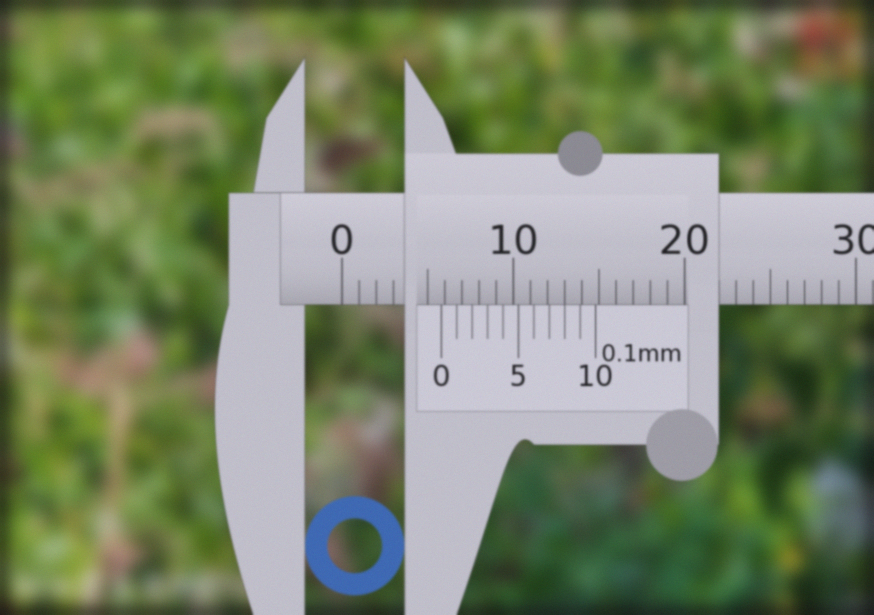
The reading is 5.8mm
